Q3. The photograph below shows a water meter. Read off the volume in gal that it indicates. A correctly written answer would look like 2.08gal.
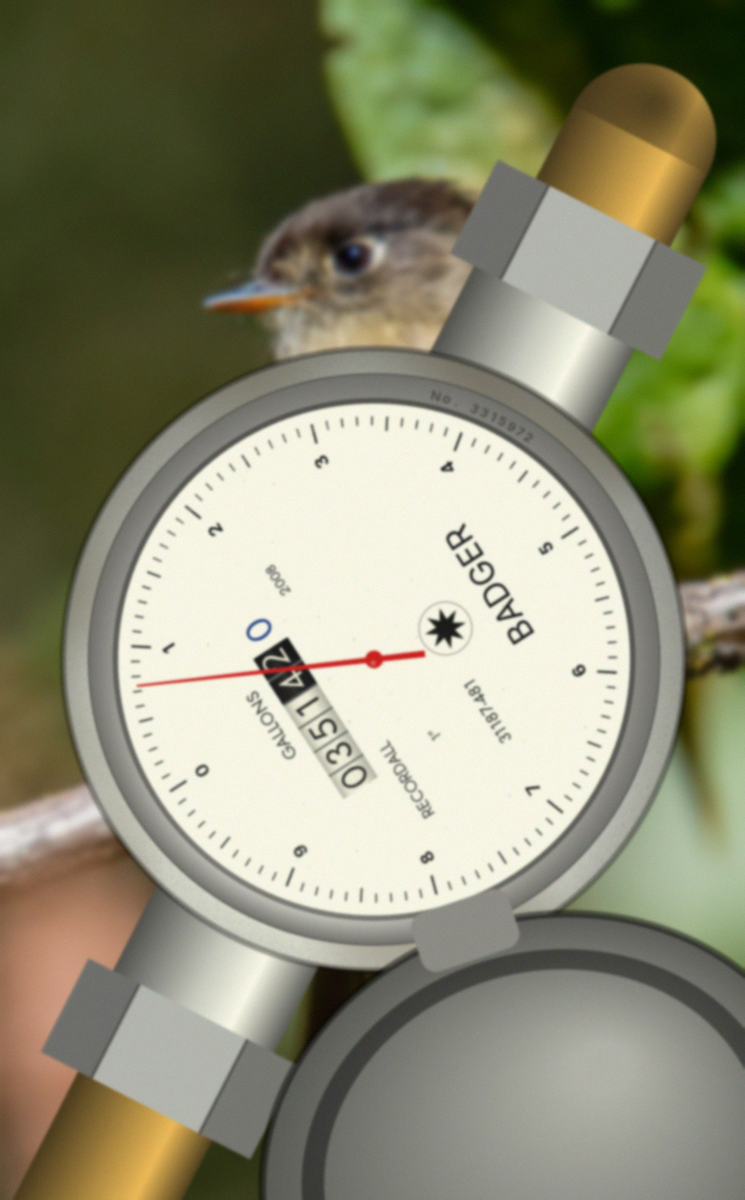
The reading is 351420.7gal
